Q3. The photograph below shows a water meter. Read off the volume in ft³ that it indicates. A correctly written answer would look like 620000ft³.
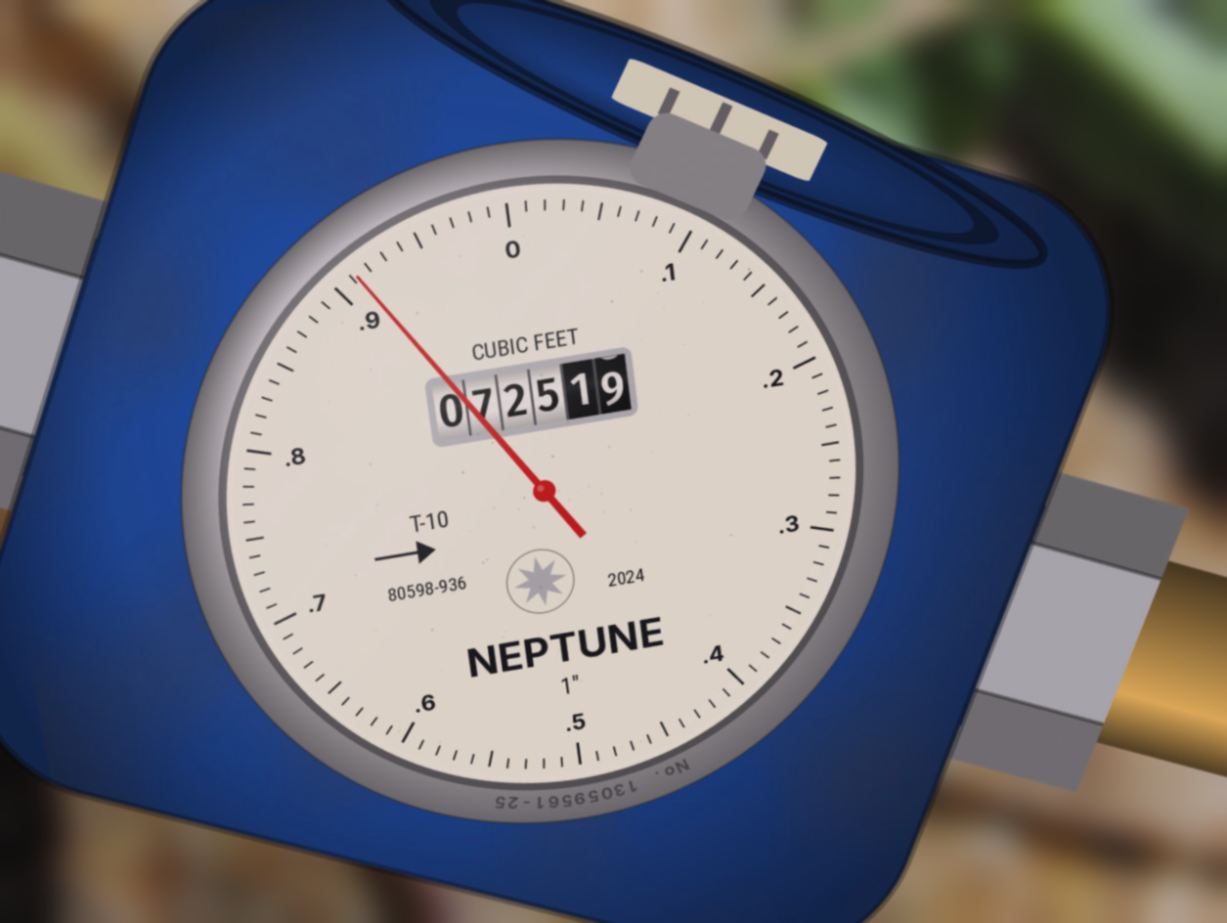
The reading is 72518.91ft³
